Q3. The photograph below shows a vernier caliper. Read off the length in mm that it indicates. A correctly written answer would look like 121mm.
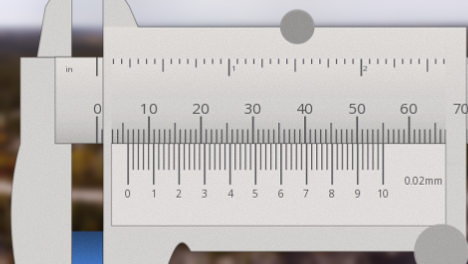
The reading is 6.0mm
